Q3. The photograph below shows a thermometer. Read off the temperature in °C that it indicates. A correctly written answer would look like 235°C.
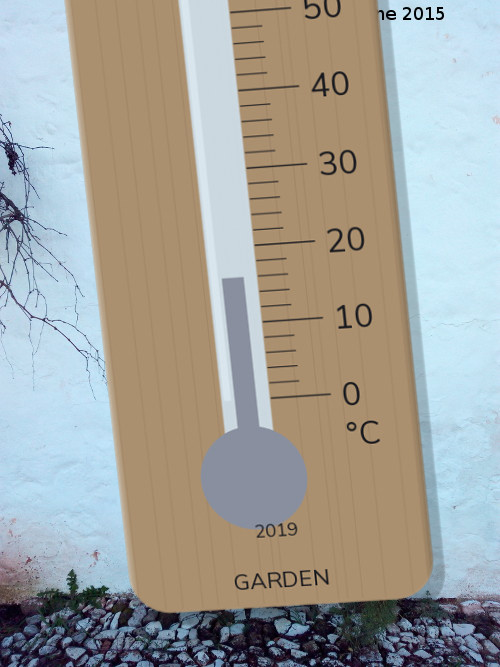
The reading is 16°C
